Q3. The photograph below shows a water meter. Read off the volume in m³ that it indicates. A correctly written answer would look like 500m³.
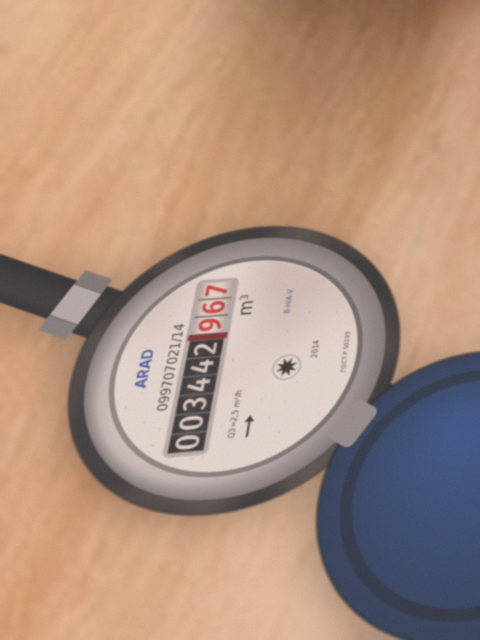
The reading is 3442.967m³
